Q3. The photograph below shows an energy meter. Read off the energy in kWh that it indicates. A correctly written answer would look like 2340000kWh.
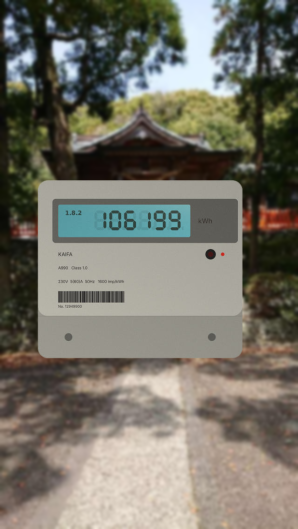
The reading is 106199kWh
